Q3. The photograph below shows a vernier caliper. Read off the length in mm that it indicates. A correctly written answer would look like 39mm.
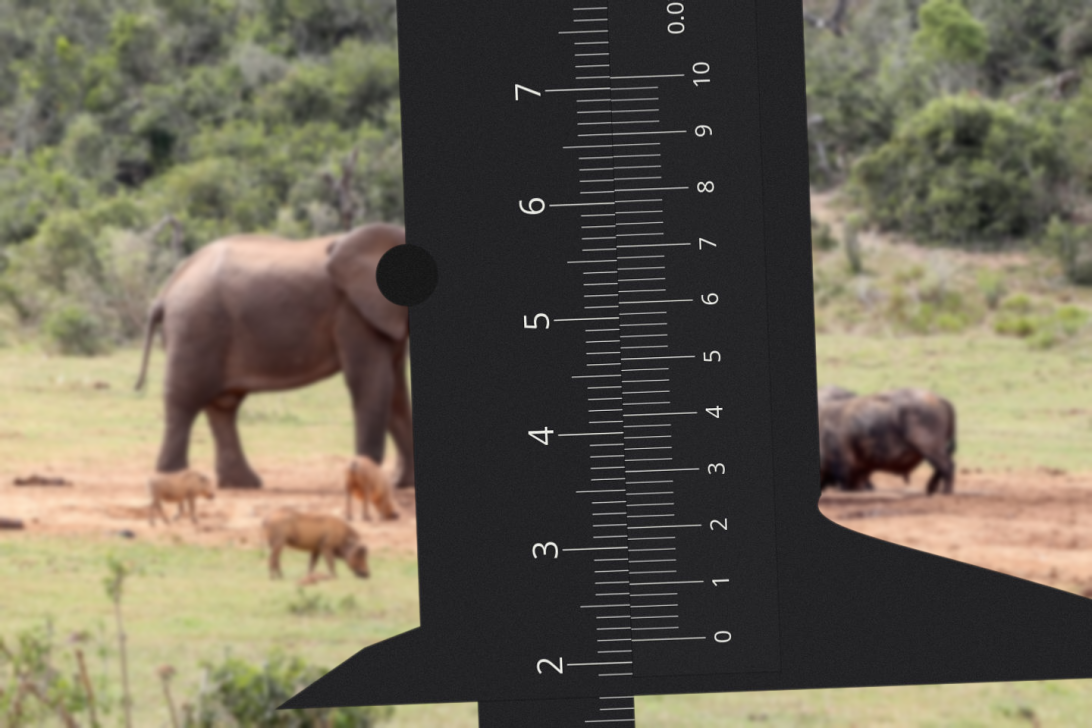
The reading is 21.9mm
